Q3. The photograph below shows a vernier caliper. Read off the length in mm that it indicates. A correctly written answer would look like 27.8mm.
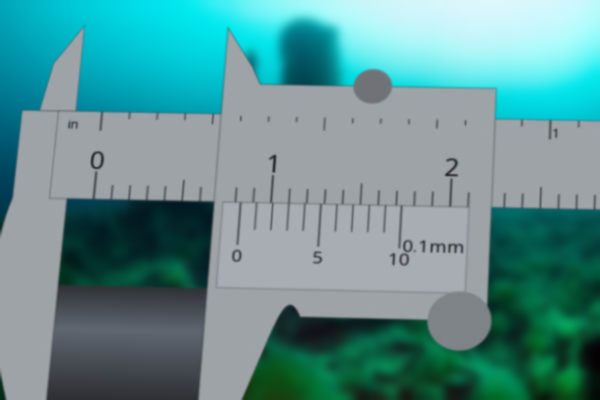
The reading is 8.3mm
